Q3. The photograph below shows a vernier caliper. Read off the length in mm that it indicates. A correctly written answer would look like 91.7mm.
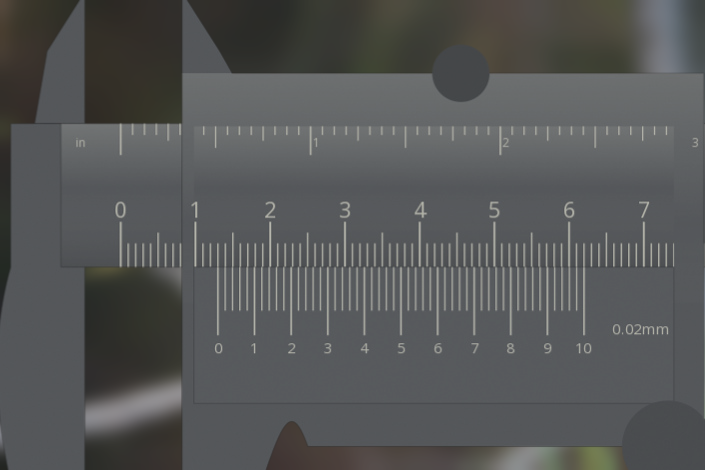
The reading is 13.0mm
